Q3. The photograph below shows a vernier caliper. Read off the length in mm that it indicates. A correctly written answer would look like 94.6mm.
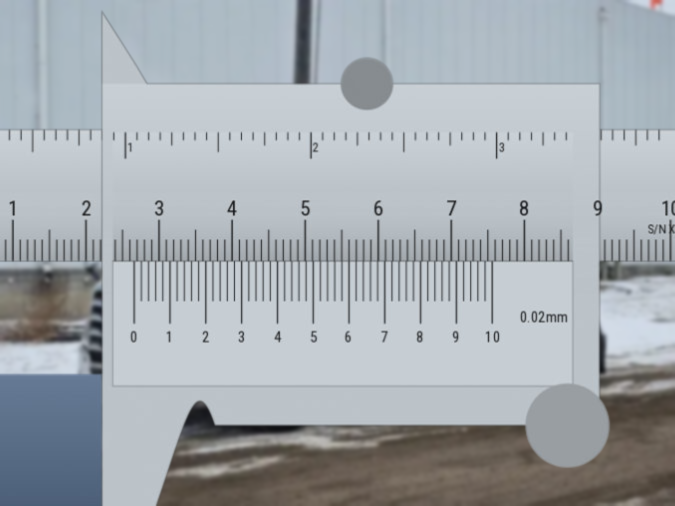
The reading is 26.6mm
